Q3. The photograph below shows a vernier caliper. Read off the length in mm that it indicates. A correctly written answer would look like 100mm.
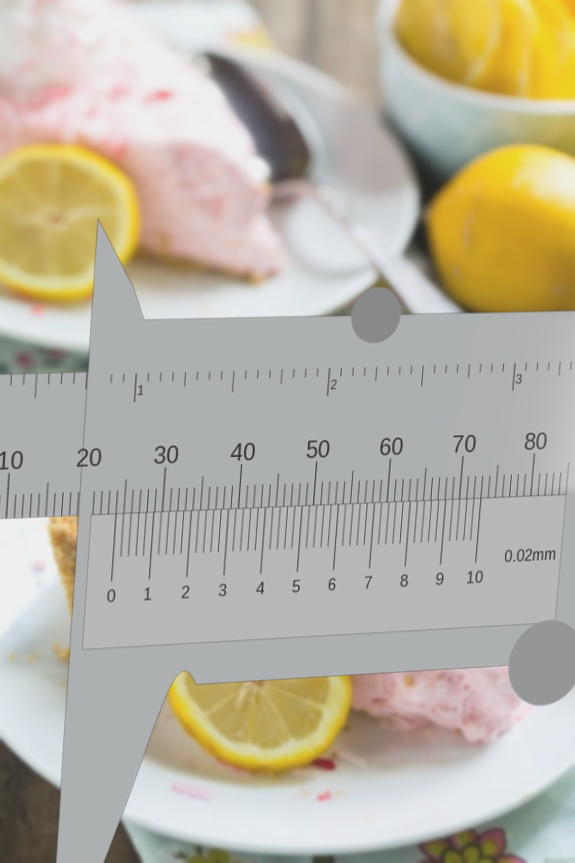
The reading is 24.0mm
